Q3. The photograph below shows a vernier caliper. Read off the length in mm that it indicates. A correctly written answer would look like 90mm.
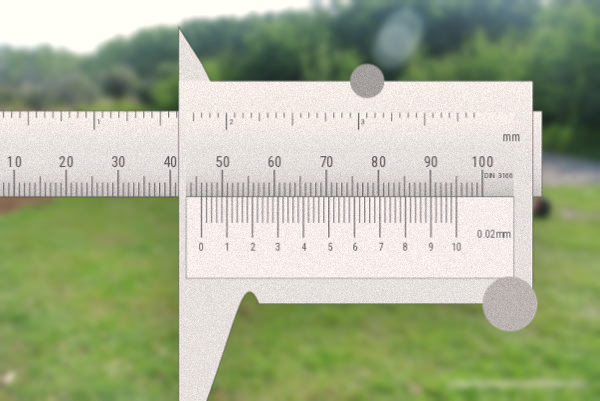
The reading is 46.0mm
